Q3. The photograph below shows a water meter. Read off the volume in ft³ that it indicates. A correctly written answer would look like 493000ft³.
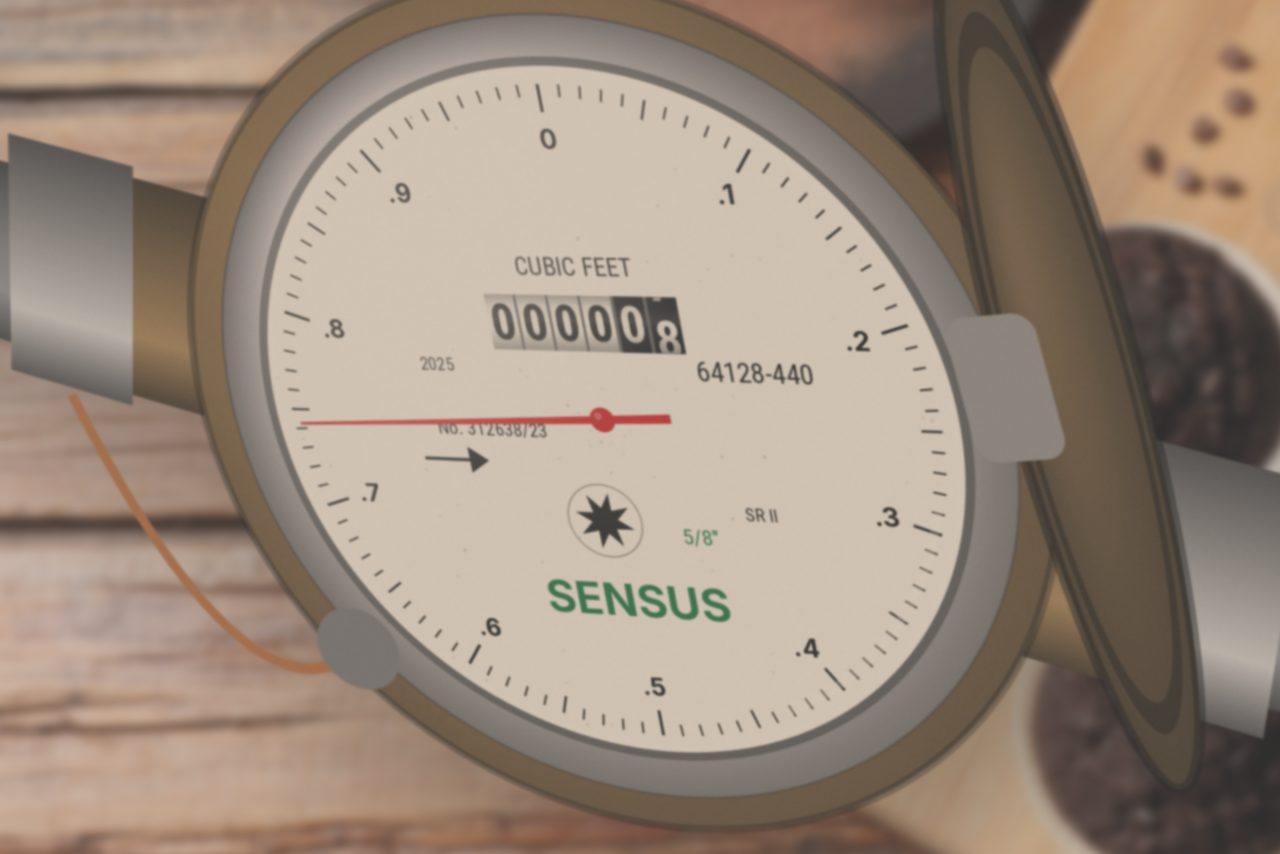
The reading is 7.74ft³
